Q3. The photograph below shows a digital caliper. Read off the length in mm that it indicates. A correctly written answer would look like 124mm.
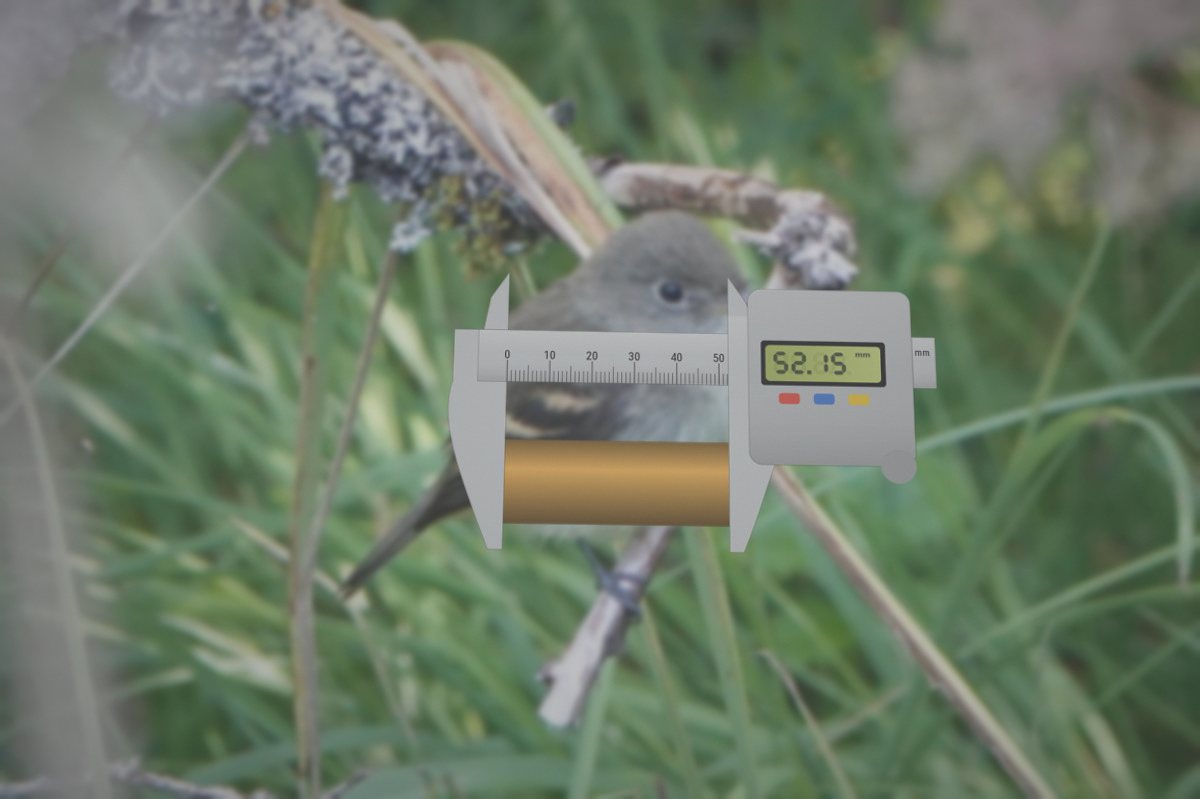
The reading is 52.15mm
